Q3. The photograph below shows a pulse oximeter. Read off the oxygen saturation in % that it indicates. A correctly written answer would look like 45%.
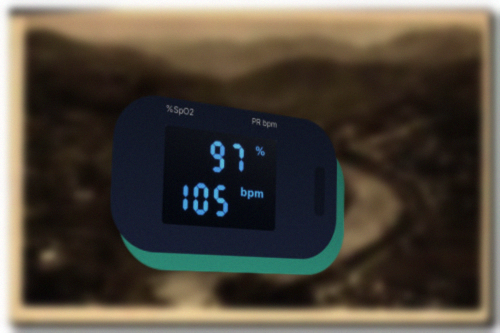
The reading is 97%
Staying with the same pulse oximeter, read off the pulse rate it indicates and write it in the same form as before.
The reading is 105bpm
